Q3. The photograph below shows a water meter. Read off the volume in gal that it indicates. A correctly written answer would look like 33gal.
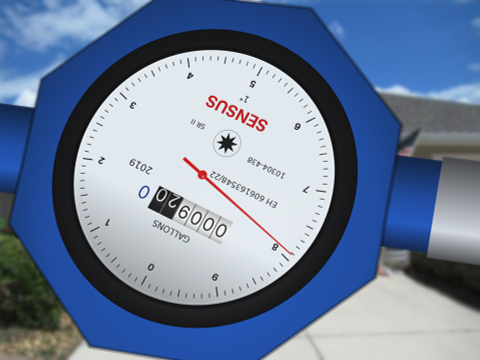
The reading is 9197.9gal
